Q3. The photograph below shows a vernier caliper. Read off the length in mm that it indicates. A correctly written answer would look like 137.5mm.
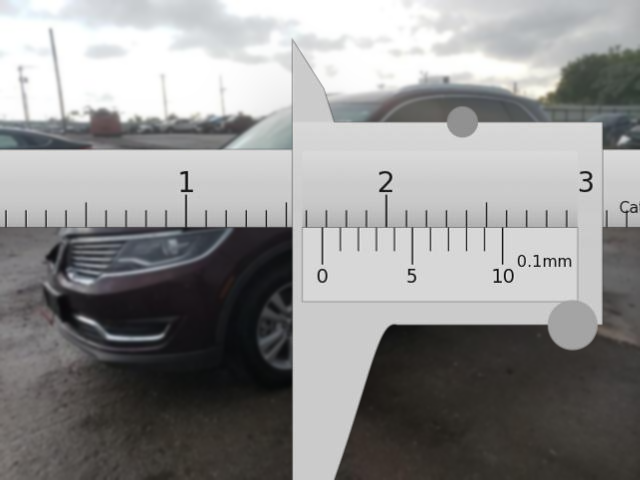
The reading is 16.8mm
